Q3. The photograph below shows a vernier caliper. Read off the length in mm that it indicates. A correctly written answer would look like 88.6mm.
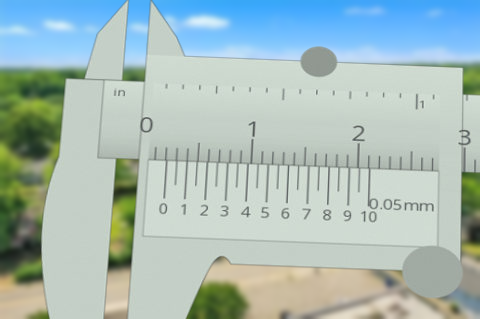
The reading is 2.1mm
